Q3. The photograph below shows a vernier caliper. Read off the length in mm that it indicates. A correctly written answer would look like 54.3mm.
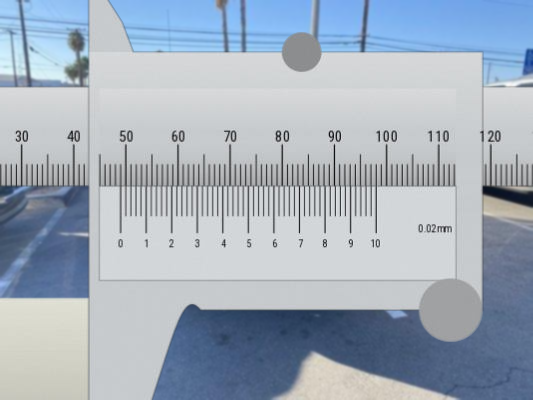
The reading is 49.0mm
